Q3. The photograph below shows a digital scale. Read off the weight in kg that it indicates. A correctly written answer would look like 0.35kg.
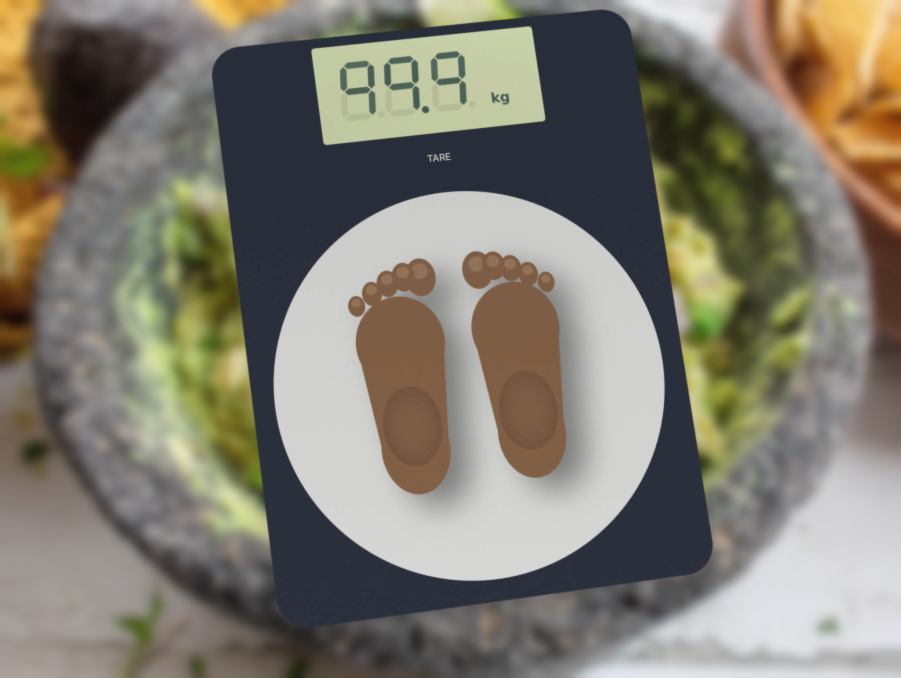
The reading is 99.9kg
